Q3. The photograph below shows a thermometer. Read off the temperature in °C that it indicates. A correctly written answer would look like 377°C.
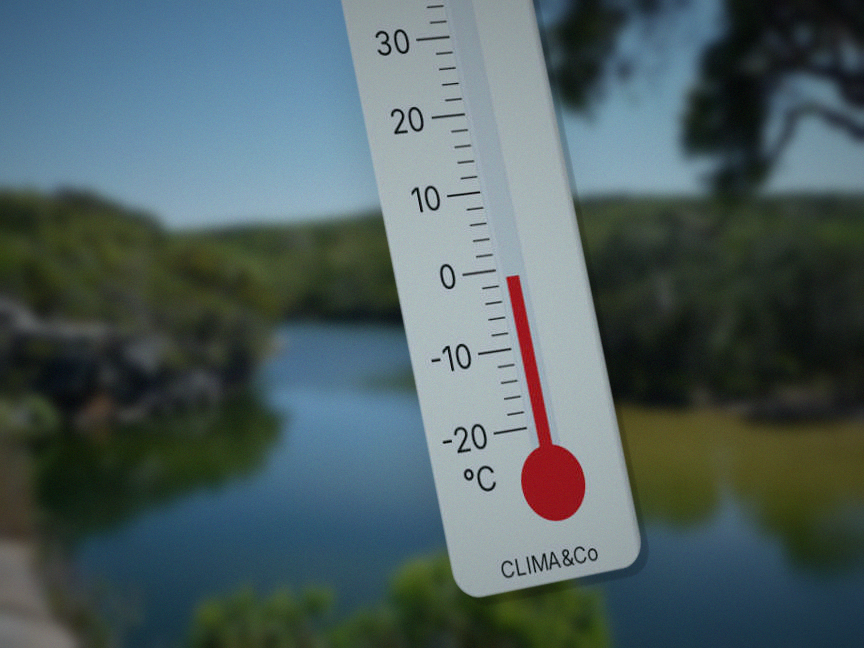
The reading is -1°C
